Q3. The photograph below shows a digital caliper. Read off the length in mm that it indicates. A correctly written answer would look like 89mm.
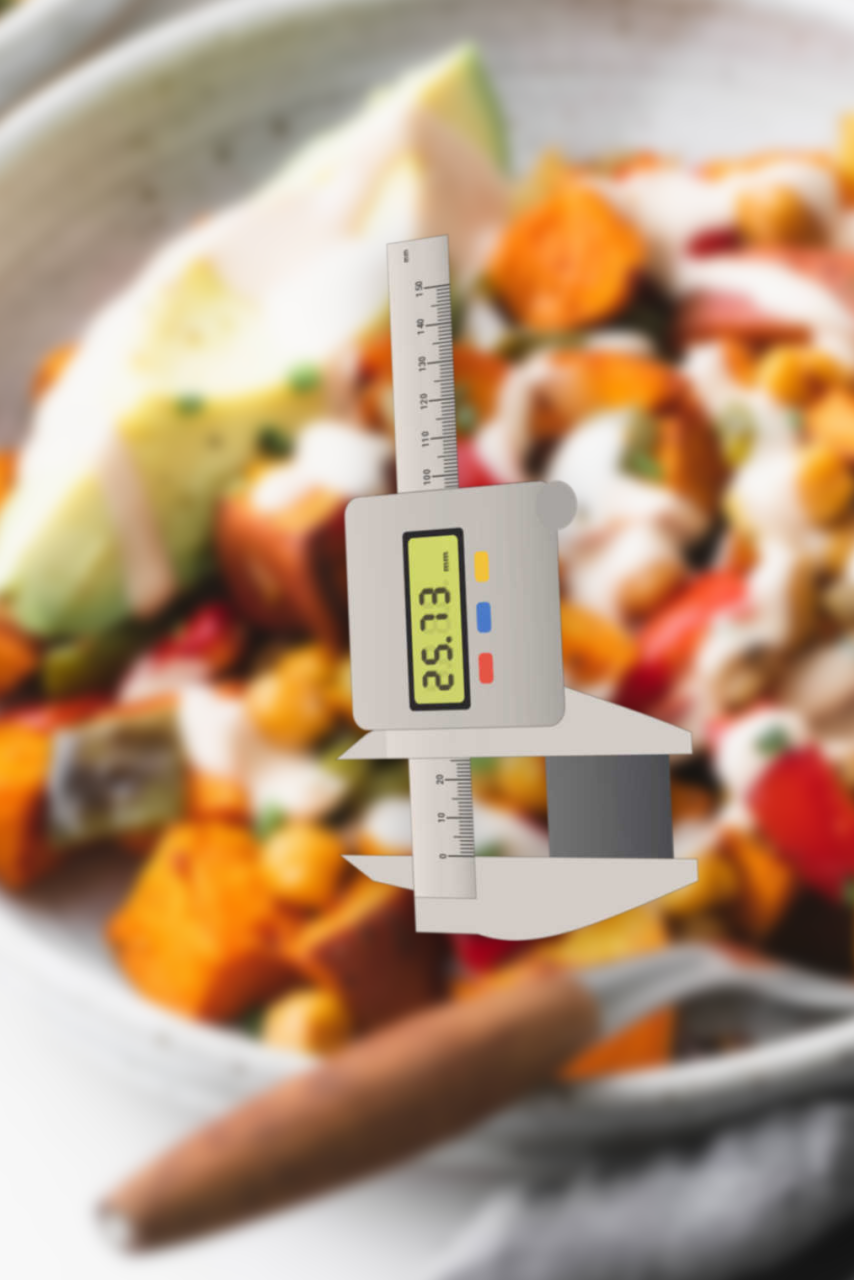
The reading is 25.73mm
